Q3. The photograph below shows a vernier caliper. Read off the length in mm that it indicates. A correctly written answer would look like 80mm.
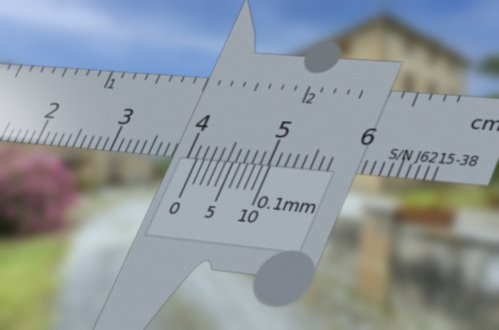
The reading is 41.2mm
